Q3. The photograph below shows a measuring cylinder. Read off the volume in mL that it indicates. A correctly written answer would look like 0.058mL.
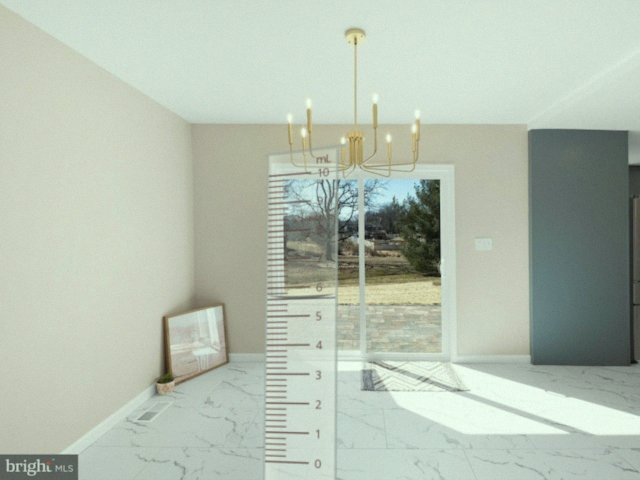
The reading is 5.6mL
